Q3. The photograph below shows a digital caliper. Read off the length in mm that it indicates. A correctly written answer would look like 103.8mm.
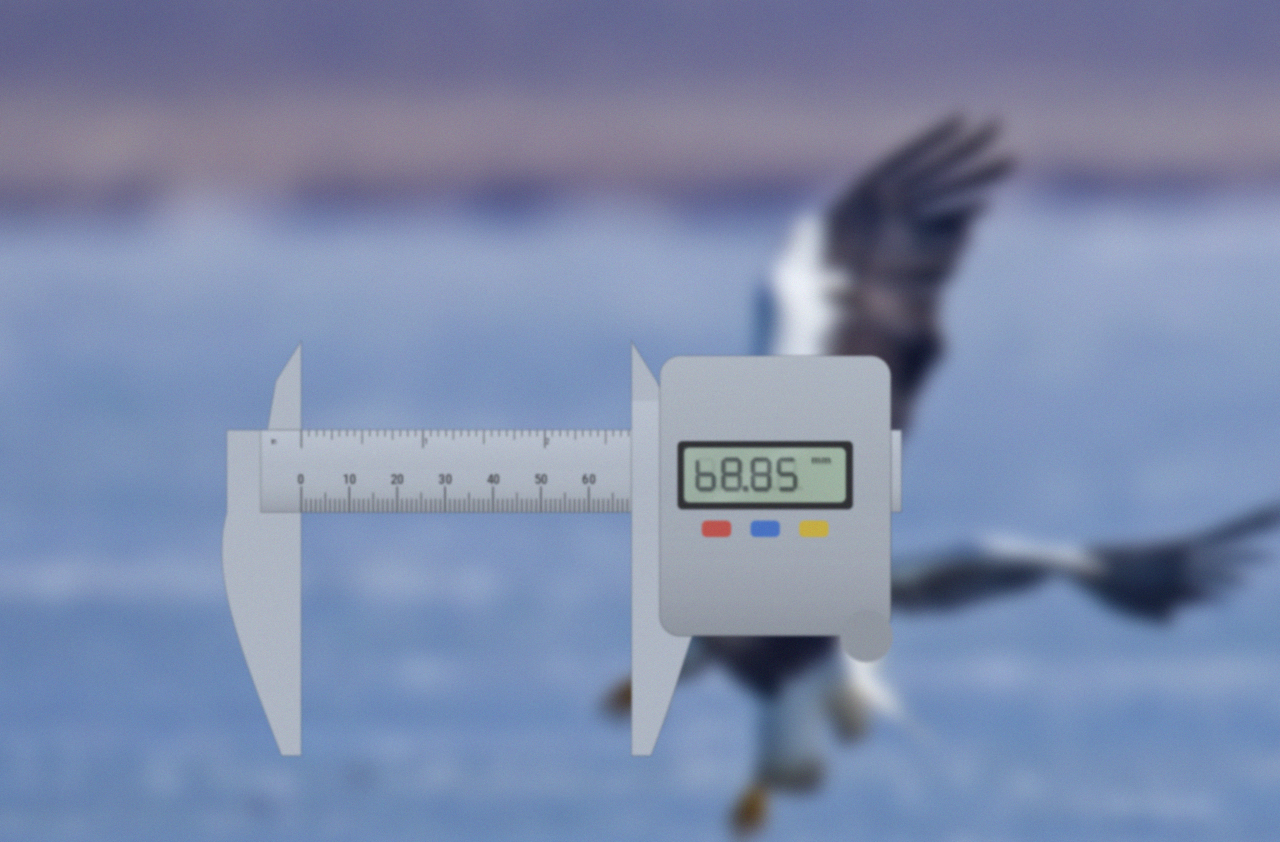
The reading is 68.85mm
